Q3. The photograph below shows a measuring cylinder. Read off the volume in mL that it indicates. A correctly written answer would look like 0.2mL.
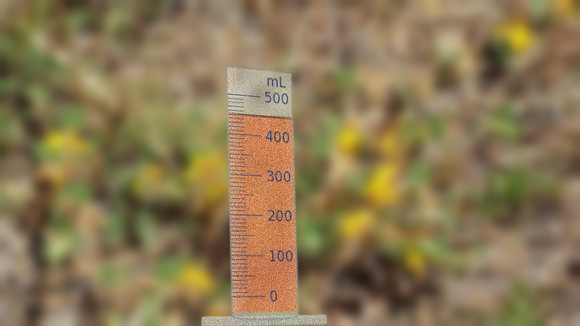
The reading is 450mL
